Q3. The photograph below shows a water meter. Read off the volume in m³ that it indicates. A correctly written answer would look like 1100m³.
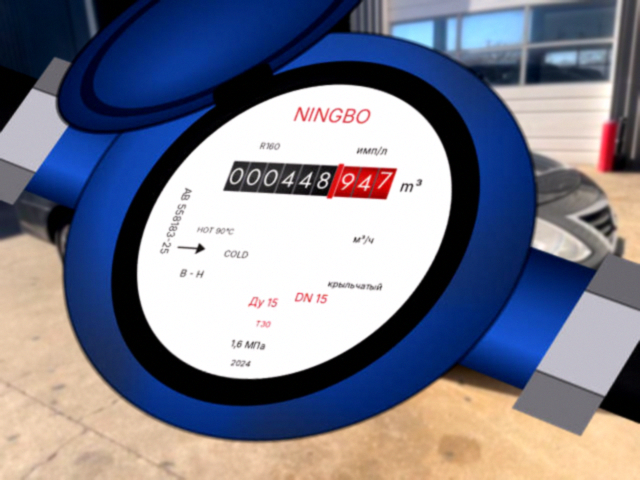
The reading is 448.947m³
